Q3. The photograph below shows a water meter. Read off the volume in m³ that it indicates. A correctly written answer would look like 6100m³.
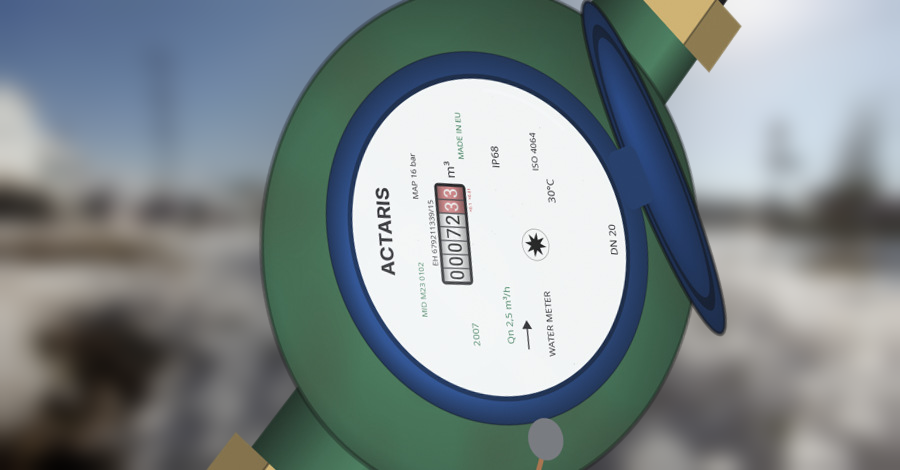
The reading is 72.33m³
